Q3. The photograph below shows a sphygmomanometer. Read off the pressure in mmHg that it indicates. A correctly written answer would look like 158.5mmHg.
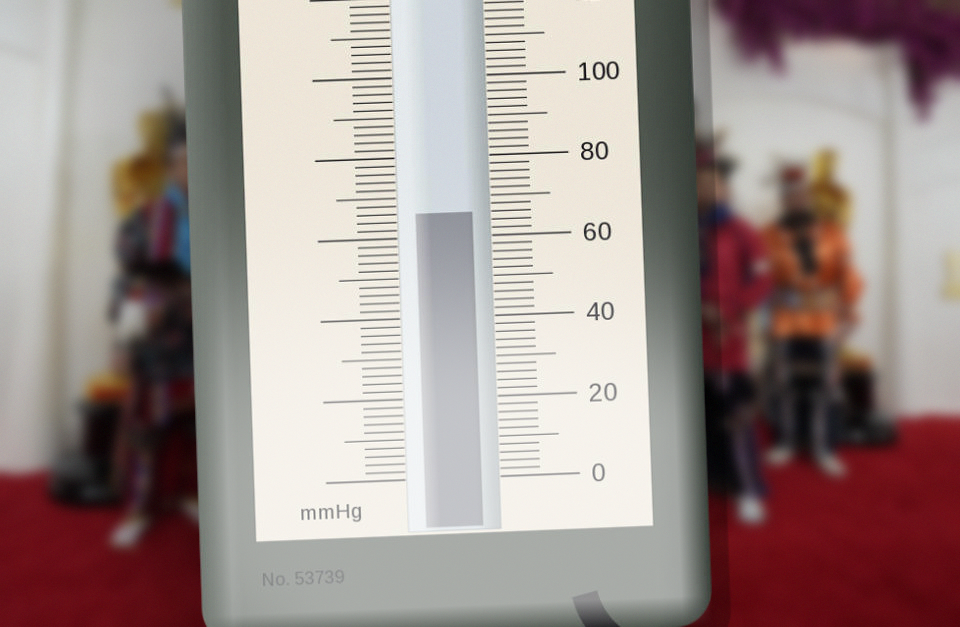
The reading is 66mmHg
